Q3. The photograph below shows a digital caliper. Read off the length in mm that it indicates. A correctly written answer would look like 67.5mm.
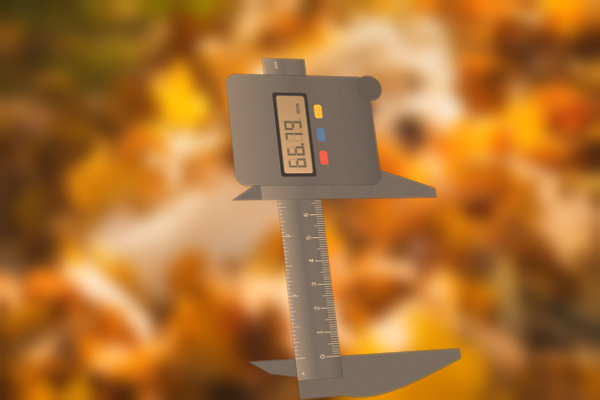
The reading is 66.79mm
